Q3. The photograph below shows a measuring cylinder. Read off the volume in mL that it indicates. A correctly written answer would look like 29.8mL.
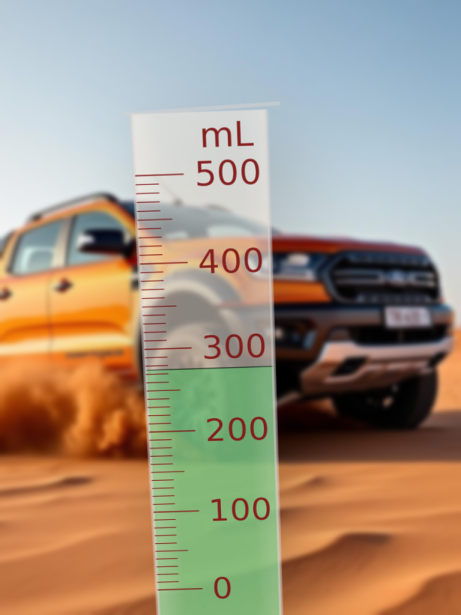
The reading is 275mL
